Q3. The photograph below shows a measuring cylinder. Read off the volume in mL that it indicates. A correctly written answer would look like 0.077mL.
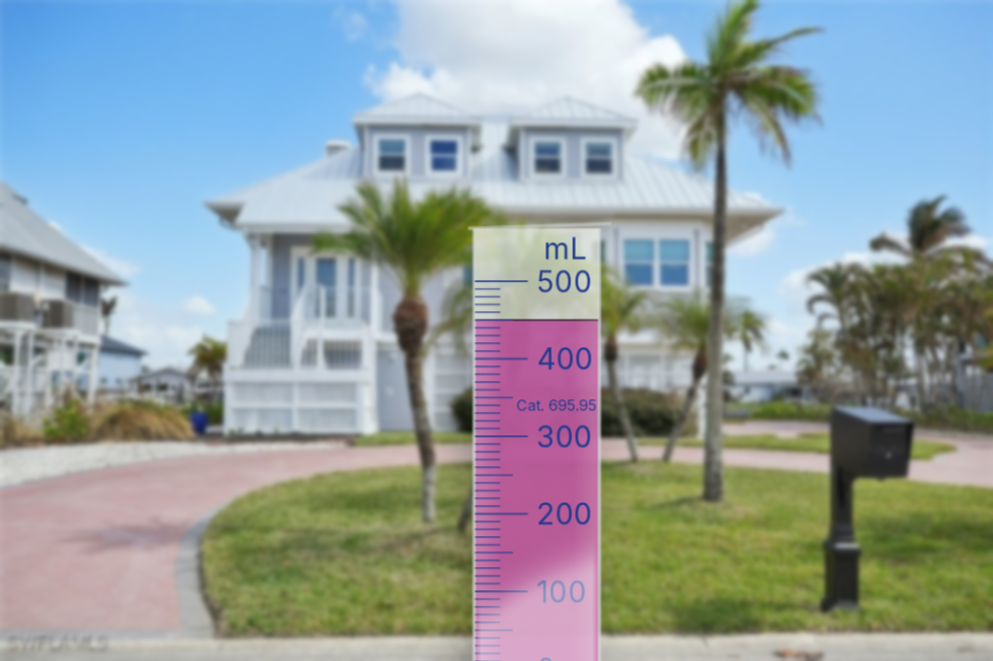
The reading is 450mL
